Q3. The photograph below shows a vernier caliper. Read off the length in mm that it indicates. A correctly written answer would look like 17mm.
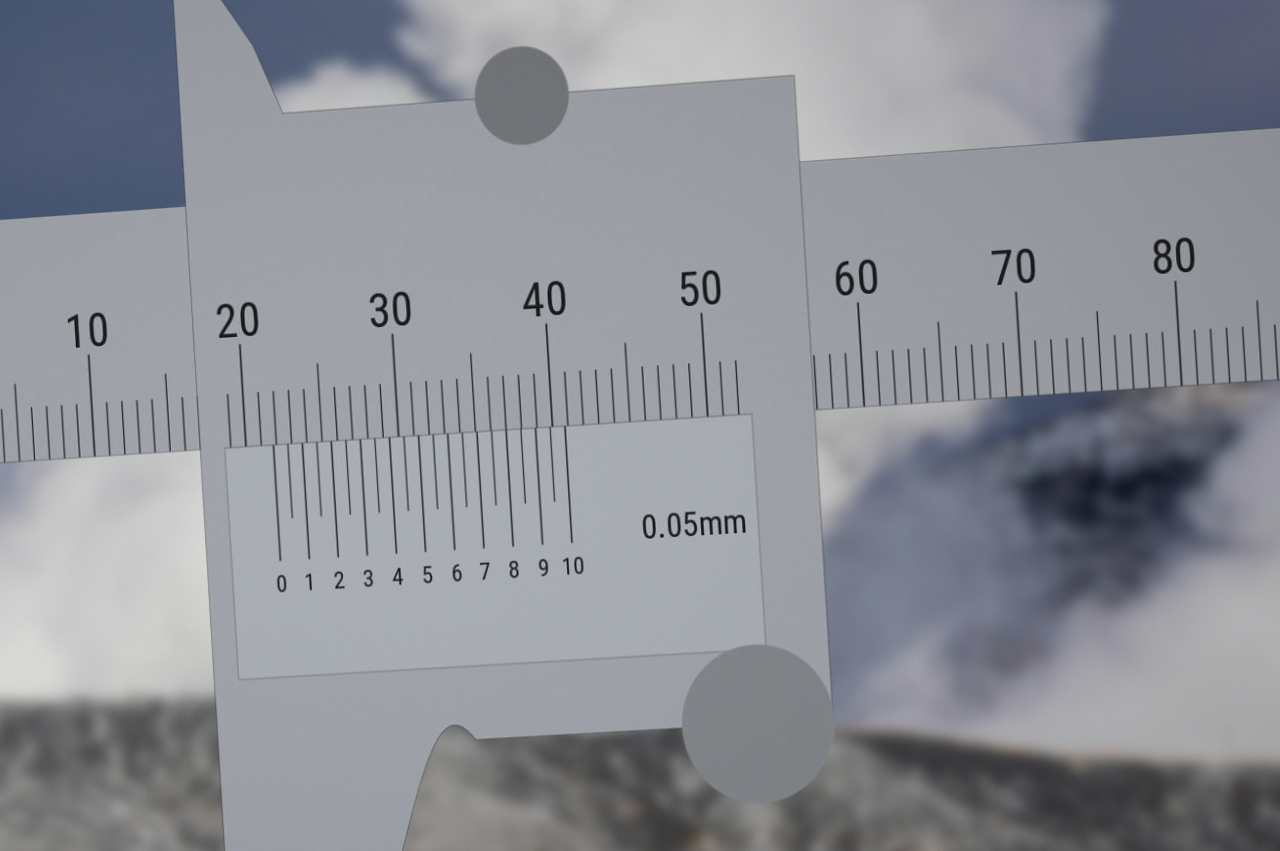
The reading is 21.8mm
